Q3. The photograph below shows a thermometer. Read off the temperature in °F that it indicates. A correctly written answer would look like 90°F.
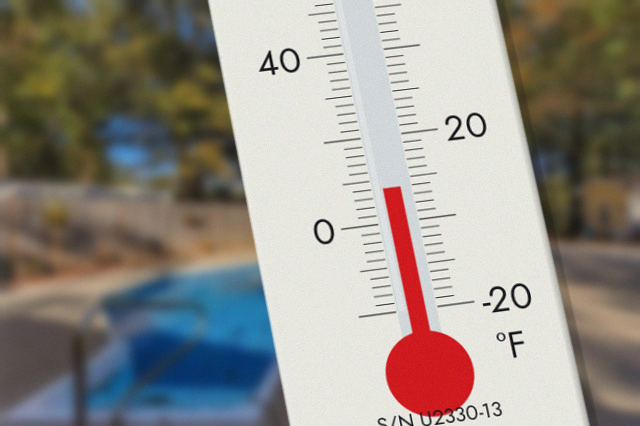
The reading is 8°F
